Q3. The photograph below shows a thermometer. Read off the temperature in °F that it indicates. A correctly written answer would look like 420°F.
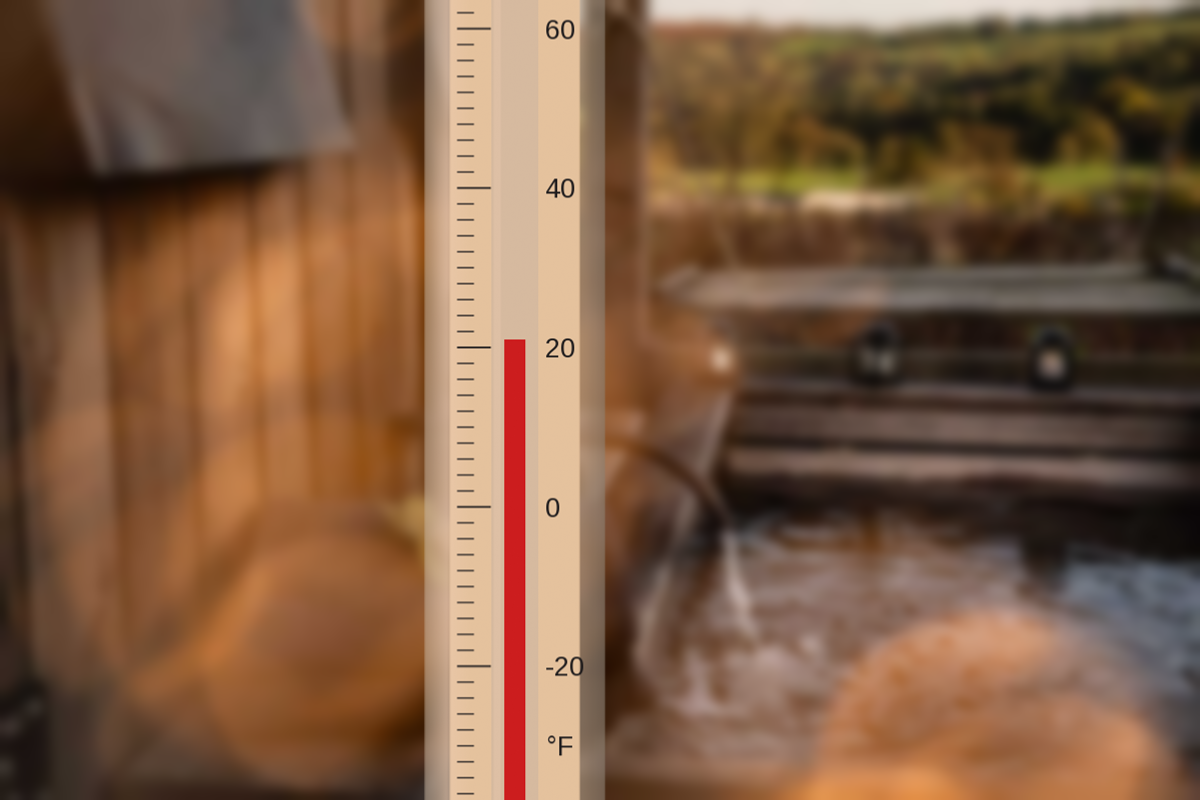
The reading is 21°F
